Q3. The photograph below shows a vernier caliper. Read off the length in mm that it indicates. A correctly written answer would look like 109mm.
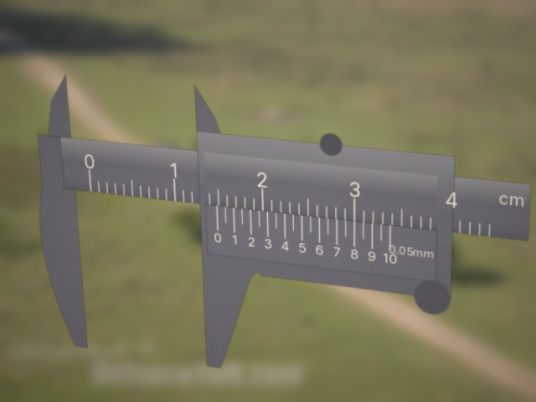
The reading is 14.8mm
